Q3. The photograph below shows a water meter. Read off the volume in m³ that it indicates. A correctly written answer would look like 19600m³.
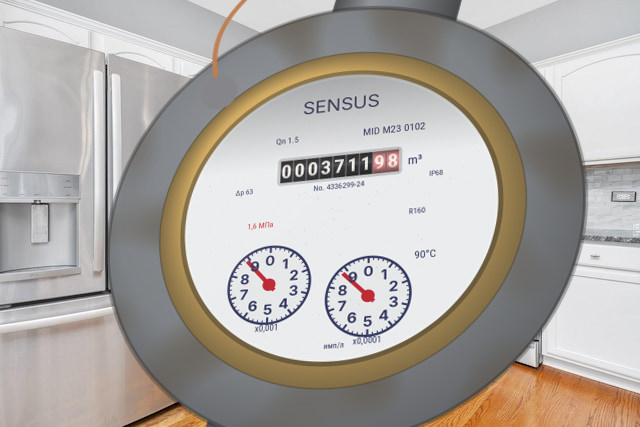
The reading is 3711.9888m³
